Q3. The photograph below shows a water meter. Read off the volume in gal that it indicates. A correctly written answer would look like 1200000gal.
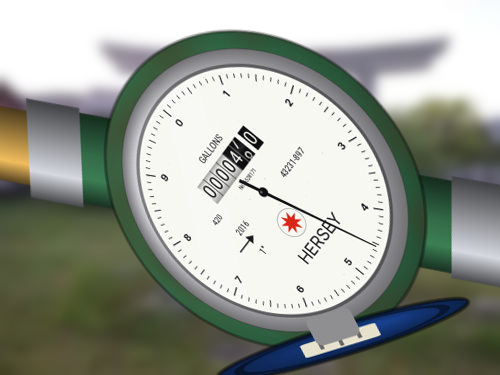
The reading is 474.5gal
